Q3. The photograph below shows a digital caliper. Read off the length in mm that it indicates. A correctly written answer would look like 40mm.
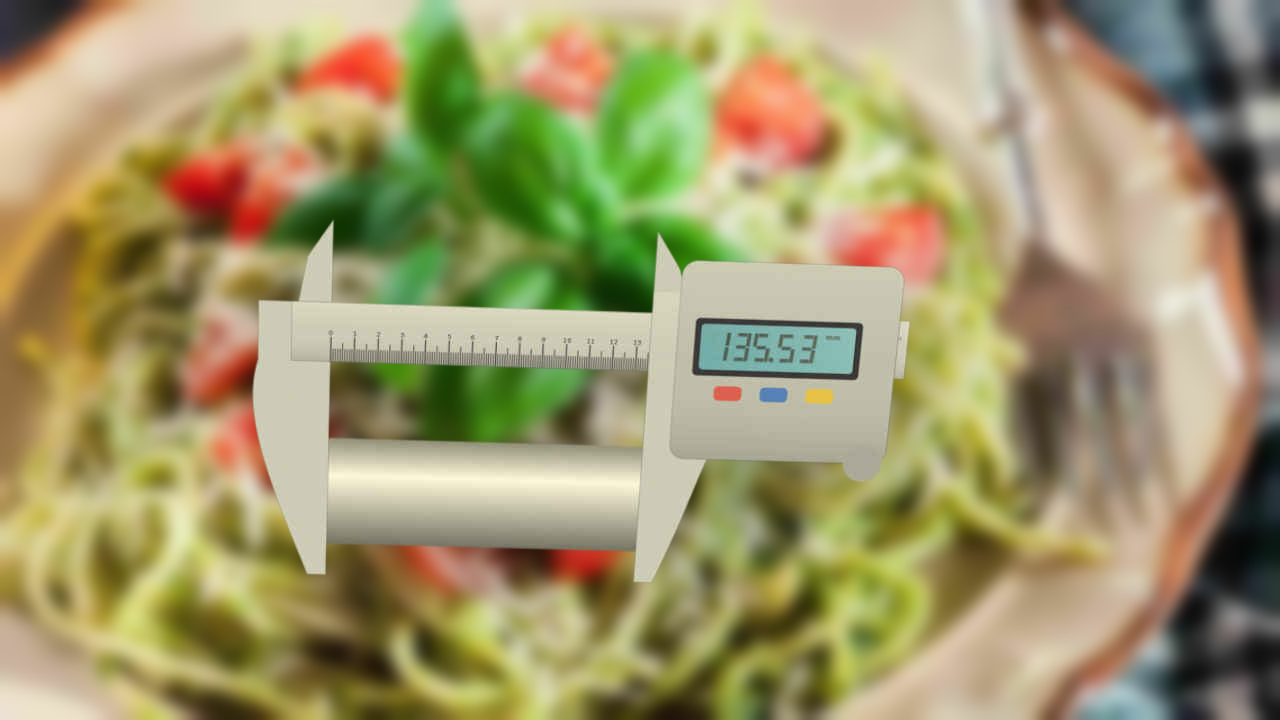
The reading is 135.53mm
